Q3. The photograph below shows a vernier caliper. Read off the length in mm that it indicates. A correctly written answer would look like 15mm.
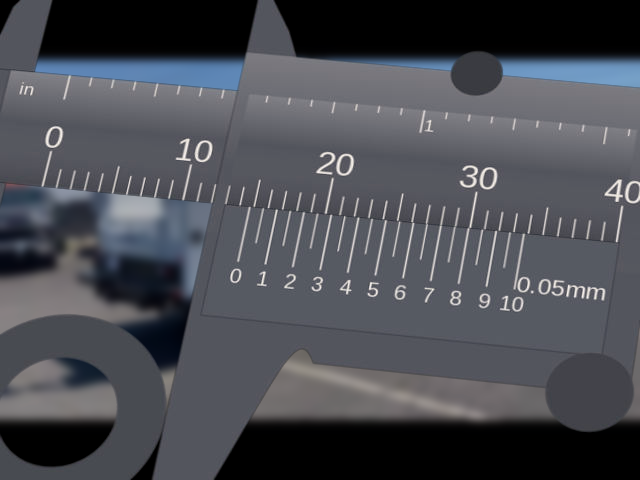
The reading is 14.7mm
